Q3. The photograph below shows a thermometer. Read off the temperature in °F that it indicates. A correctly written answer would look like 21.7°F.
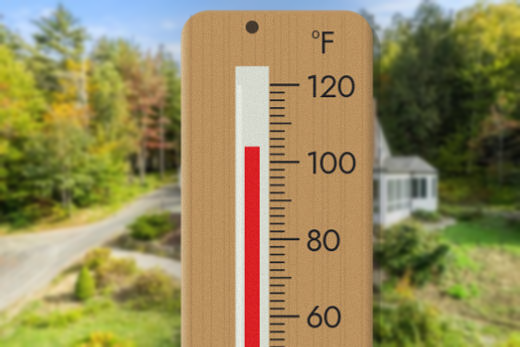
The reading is 104°F
